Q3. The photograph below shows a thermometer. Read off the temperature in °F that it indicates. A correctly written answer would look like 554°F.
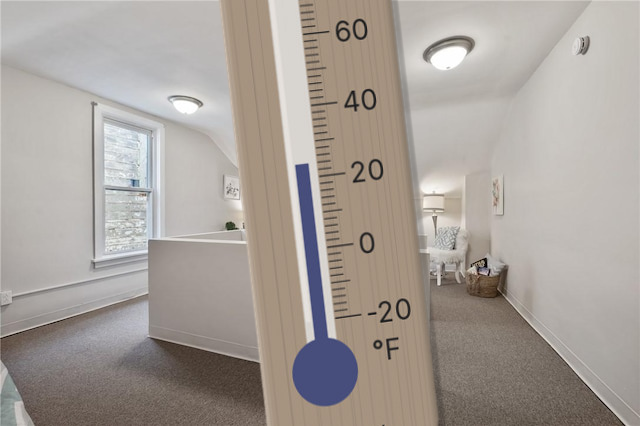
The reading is 24°F
